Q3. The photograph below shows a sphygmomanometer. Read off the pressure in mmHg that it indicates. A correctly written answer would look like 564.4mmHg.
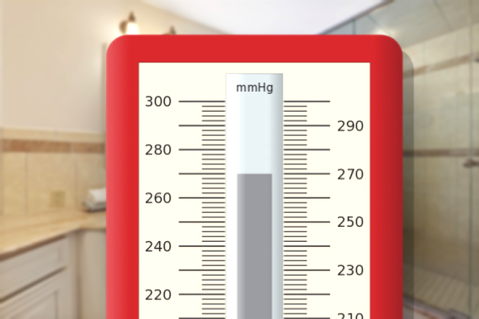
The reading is 270mmHg
